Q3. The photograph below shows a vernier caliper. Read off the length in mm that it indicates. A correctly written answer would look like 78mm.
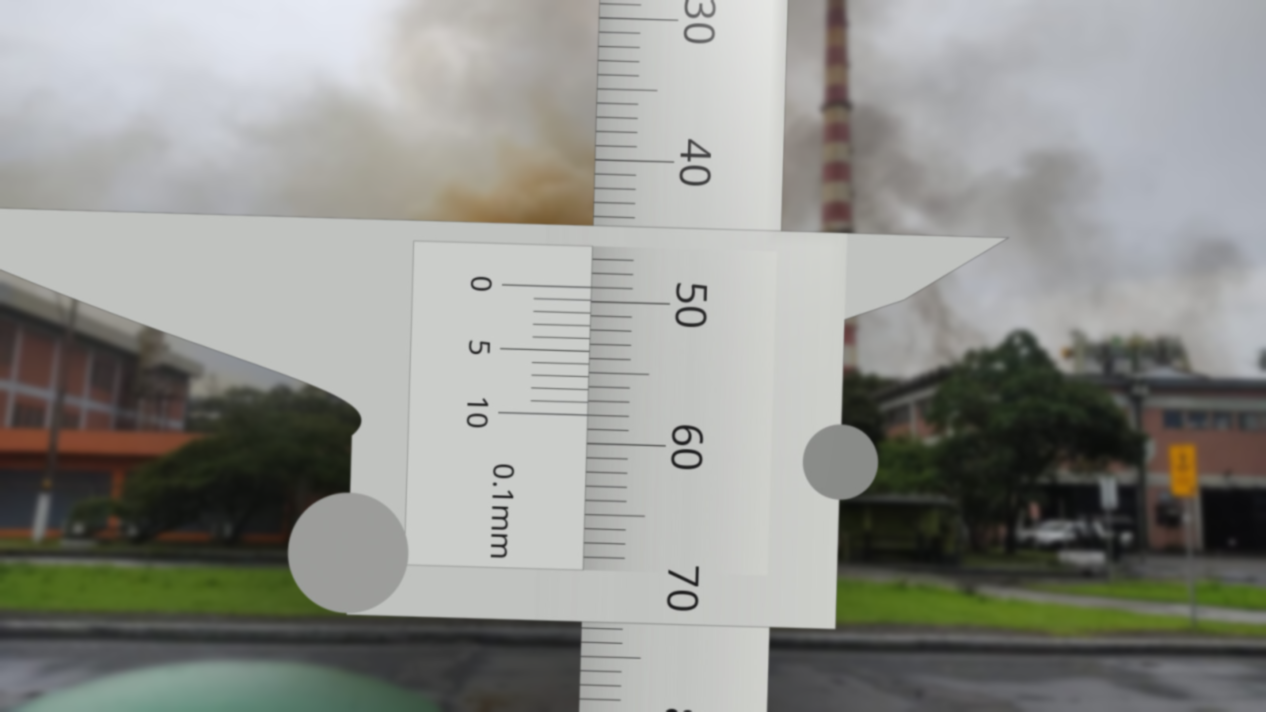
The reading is 49.0mm
